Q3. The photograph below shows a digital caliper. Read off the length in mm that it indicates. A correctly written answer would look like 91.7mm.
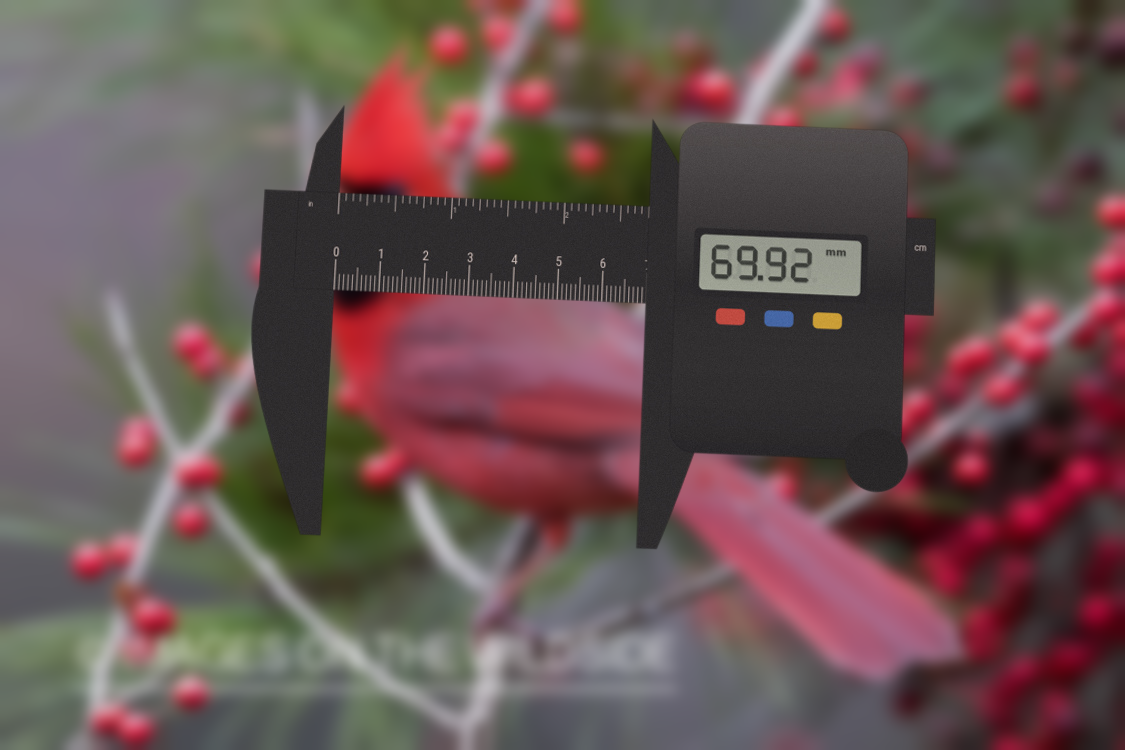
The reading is 69.92mm
